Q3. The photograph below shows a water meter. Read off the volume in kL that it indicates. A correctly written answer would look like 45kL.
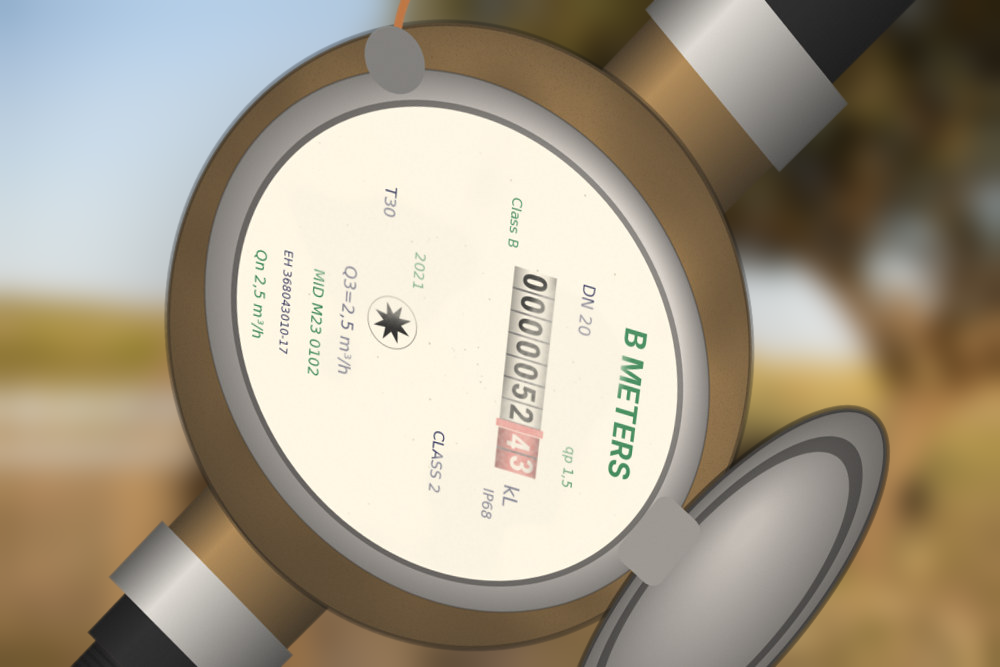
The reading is 52.43kL
